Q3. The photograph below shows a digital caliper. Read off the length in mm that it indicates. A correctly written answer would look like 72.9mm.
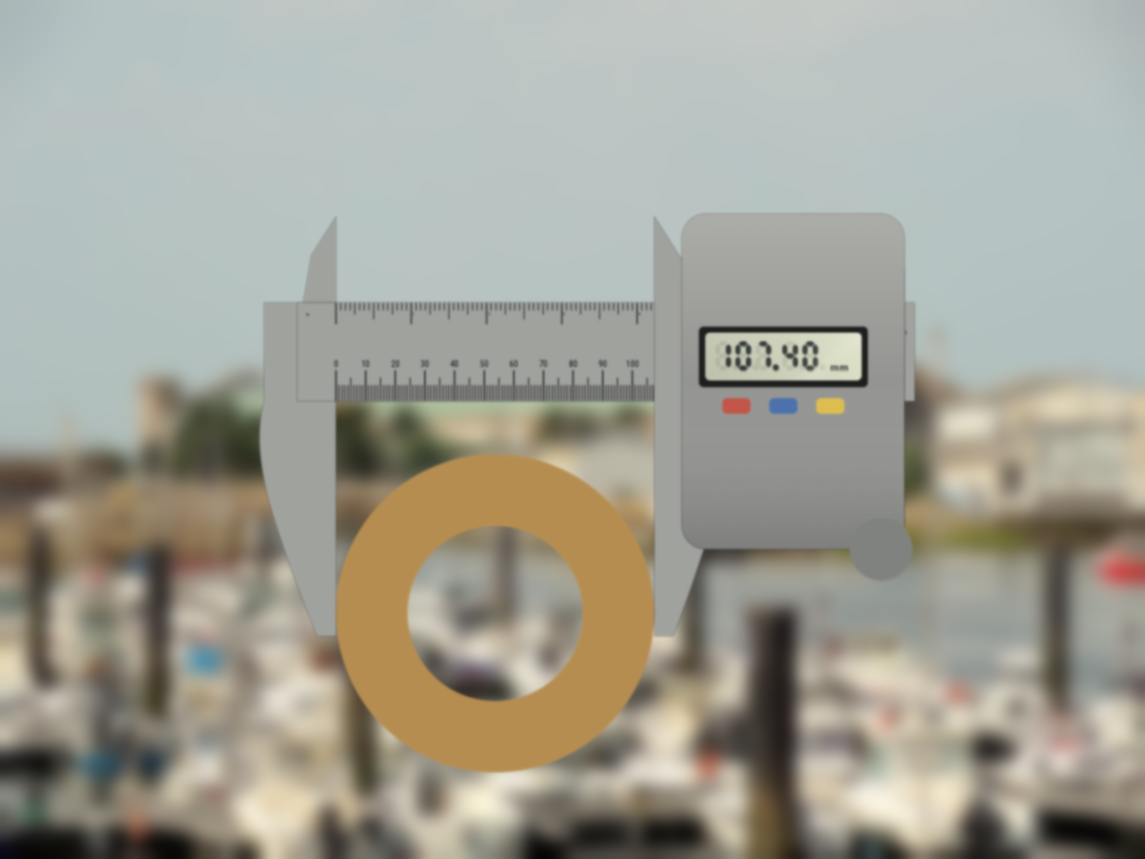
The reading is 107.40mm
